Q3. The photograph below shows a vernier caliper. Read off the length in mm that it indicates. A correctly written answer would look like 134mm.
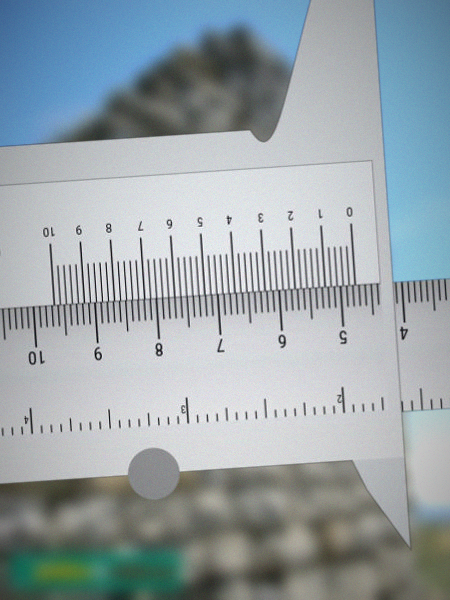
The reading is 47.6mm
